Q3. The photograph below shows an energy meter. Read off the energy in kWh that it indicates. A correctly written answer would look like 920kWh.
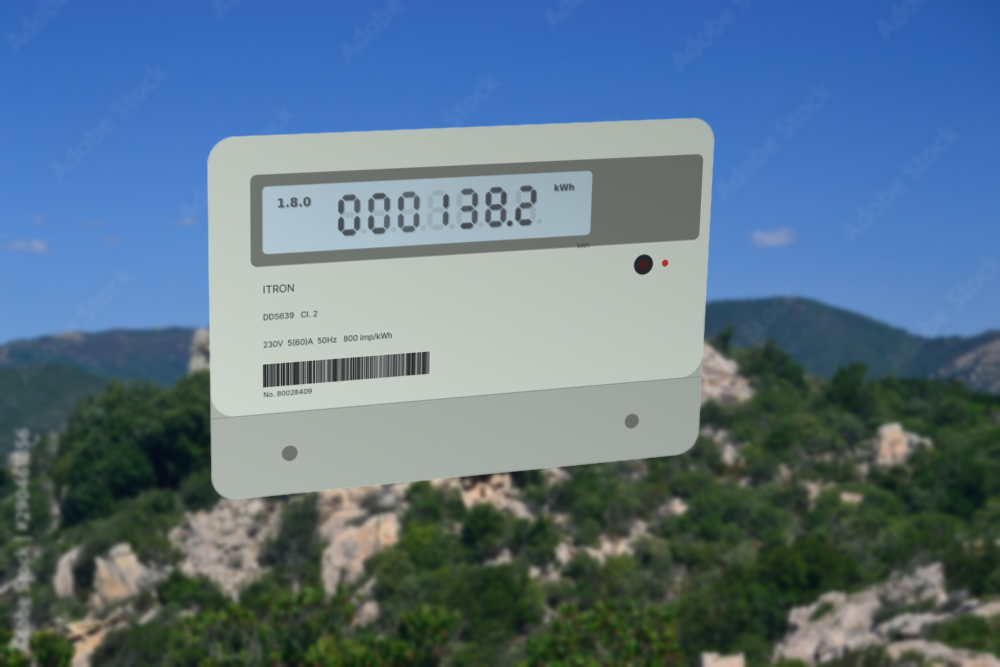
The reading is 138.2kWh
